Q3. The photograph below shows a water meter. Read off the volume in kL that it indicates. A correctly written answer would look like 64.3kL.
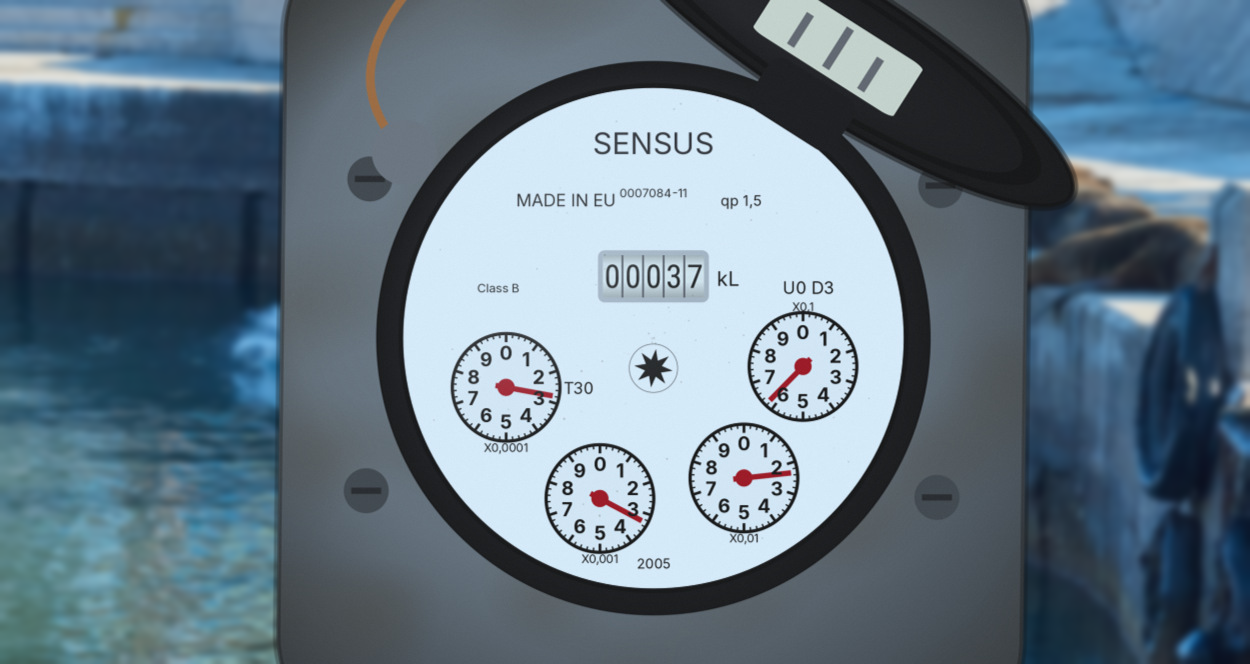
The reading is 37.6232kL
